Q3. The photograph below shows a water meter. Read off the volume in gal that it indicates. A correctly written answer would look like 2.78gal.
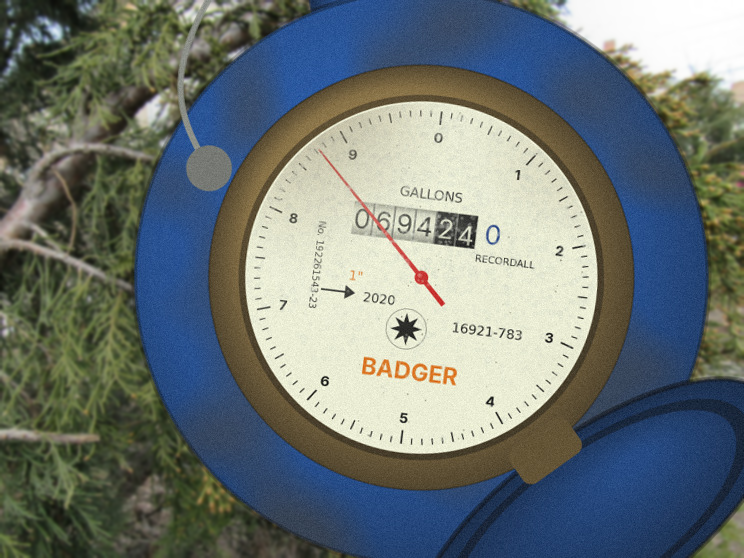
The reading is 694238.7gal
